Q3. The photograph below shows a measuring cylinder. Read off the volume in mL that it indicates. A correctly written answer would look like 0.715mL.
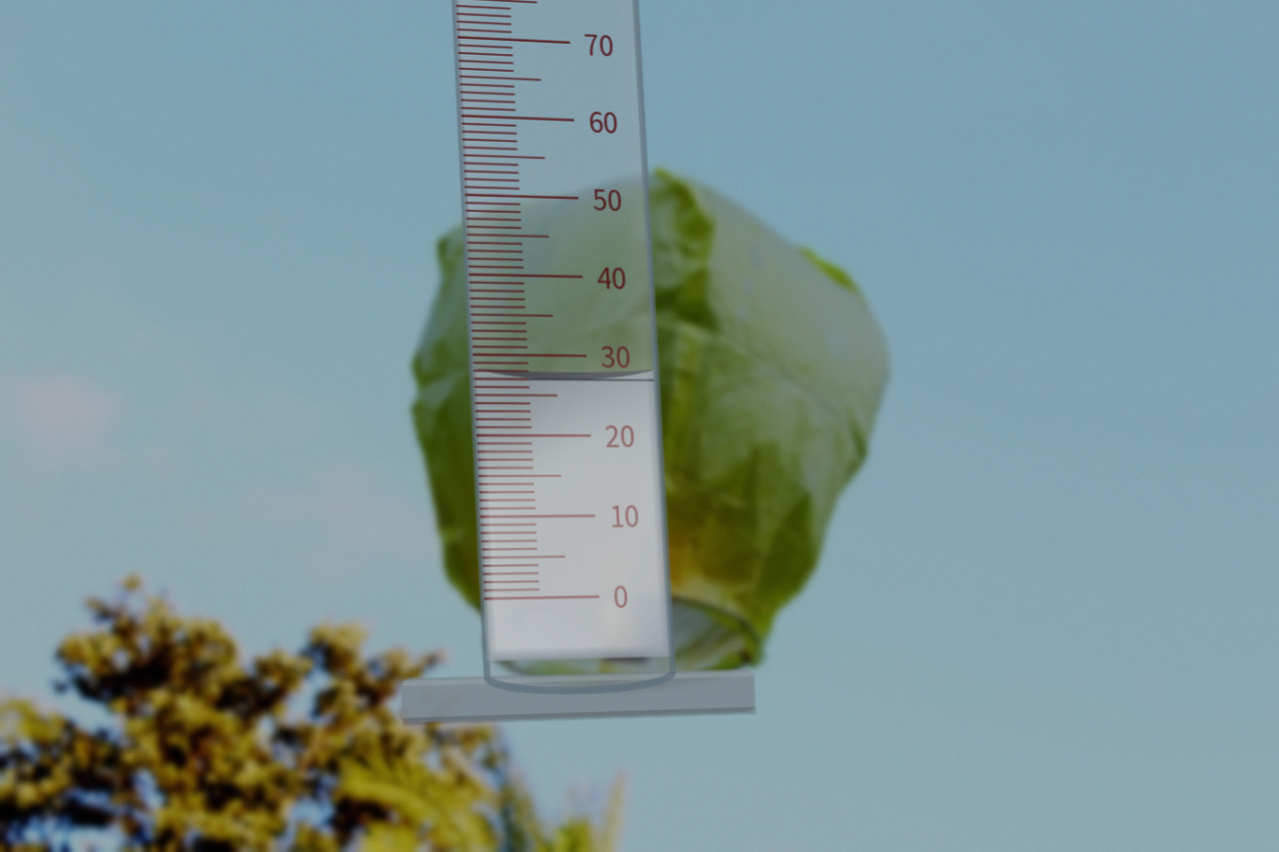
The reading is 27mL
